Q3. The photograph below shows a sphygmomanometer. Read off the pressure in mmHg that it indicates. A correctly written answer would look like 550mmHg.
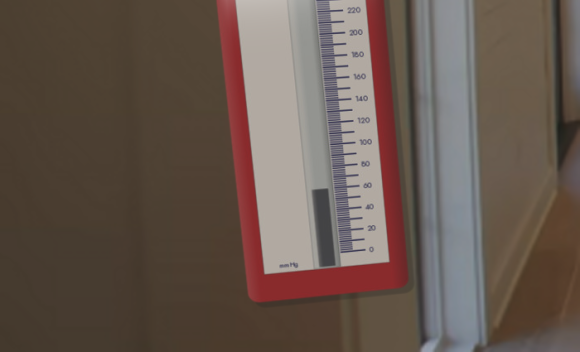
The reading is 60mmHg
